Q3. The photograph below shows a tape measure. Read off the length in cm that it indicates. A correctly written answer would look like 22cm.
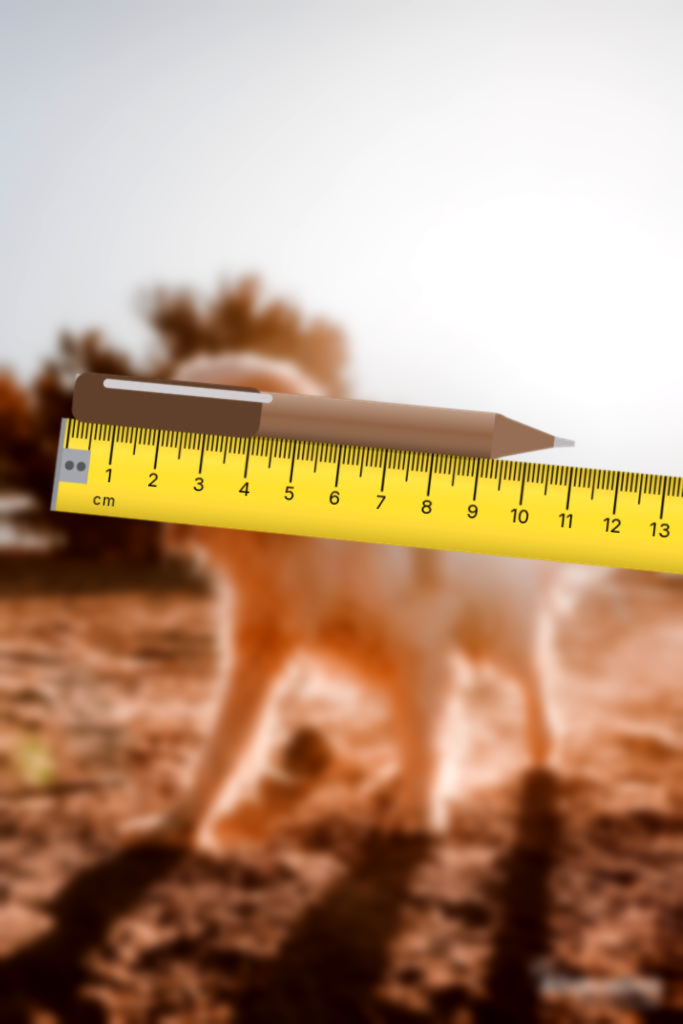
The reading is 11cm
